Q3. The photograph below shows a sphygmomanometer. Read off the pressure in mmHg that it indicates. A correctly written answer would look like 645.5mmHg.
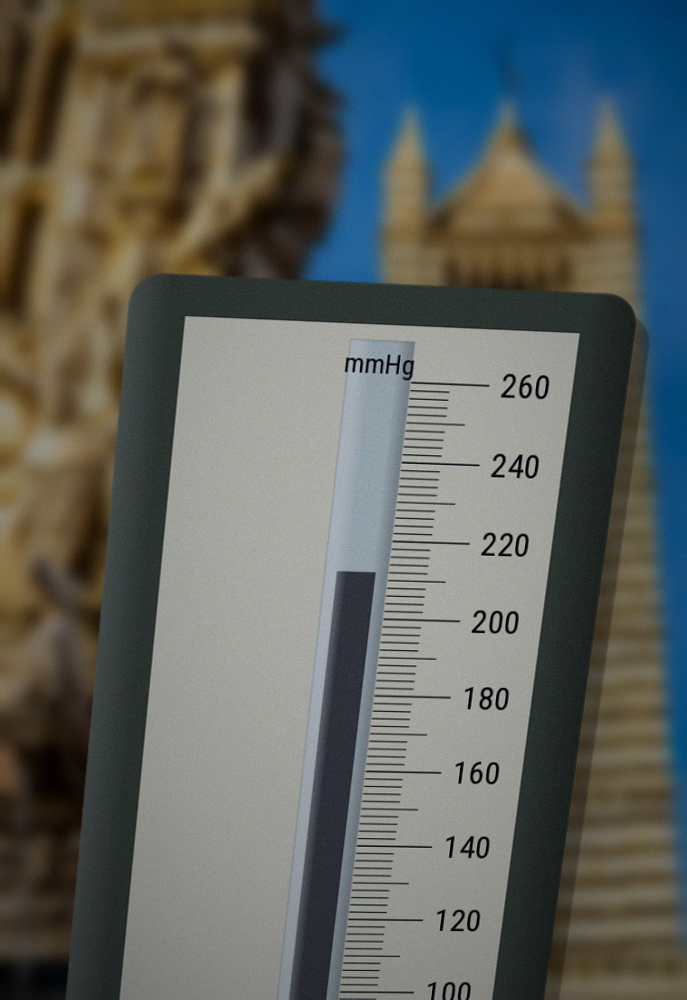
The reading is 212mmHg
